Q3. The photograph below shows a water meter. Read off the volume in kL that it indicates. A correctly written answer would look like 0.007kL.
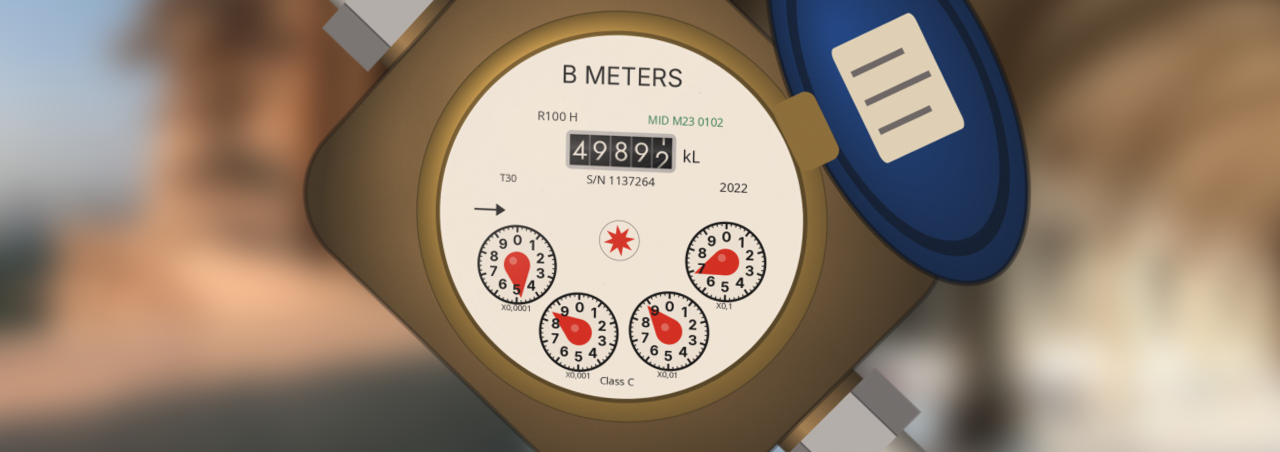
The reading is 49891.6884kL
